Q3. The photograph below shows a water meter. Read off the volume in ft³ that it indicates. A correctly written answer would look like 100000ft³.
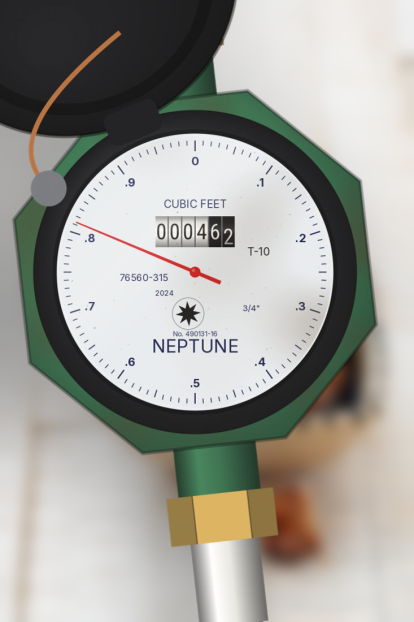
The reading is 461.81ft³
